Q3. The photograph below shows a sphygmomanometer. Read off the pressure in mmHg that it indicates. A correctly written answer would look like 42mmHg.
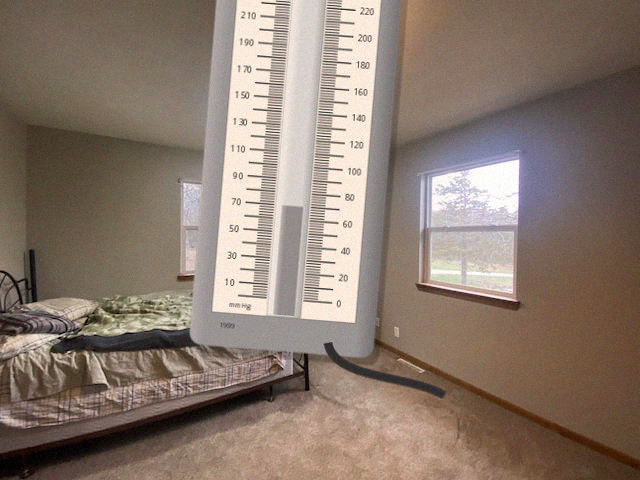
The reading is 70mmHg
